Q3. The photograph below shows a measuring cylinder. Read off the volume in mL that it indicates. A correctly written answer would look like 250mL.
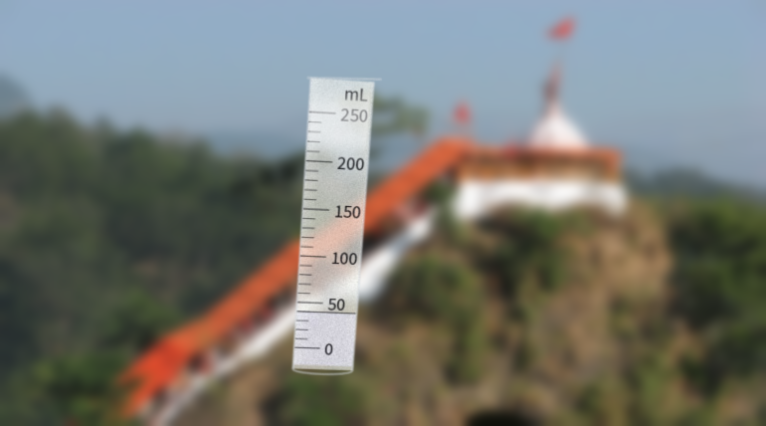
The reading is 40mL
